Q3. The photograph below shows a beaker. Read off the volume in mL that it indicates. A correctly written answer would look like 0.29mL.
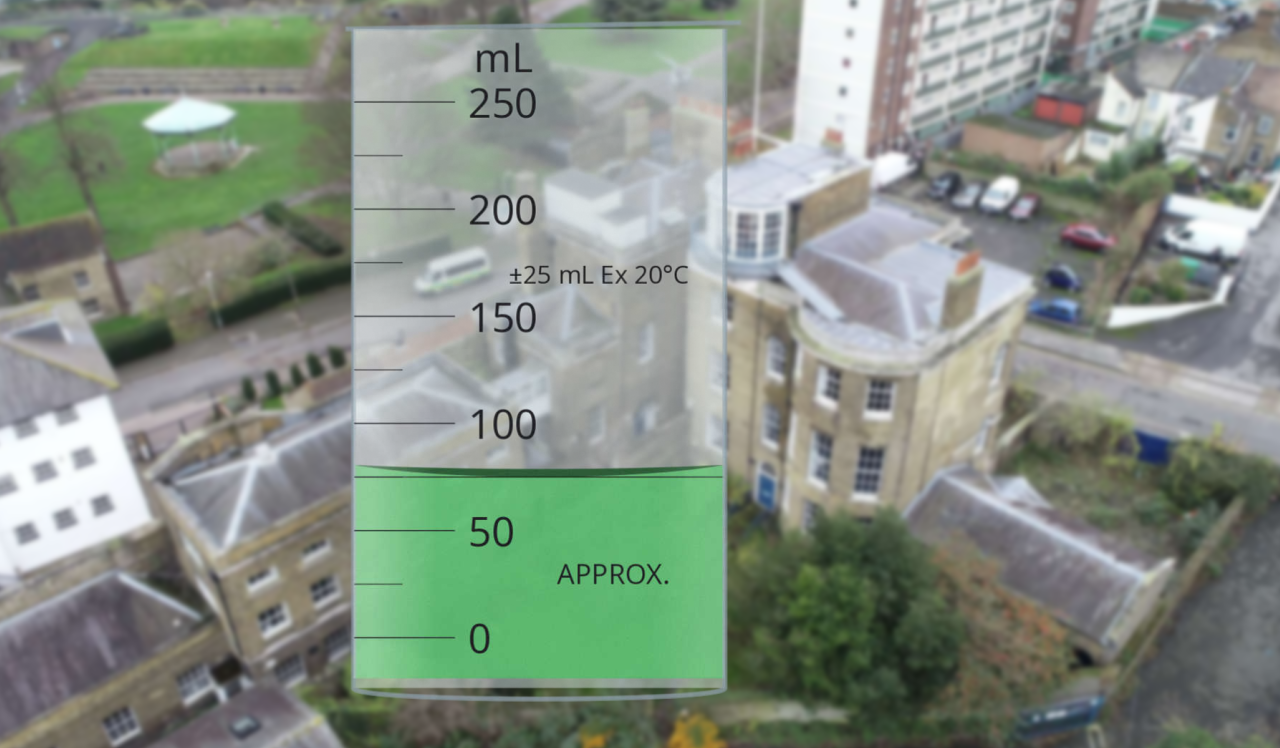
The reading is 75mL
